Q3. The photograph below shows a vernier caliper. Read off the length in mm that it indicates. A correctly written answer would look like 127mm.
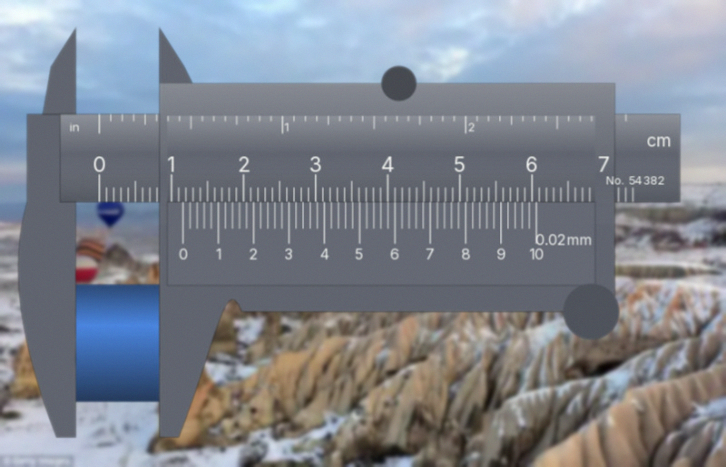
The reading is 11.6mm
